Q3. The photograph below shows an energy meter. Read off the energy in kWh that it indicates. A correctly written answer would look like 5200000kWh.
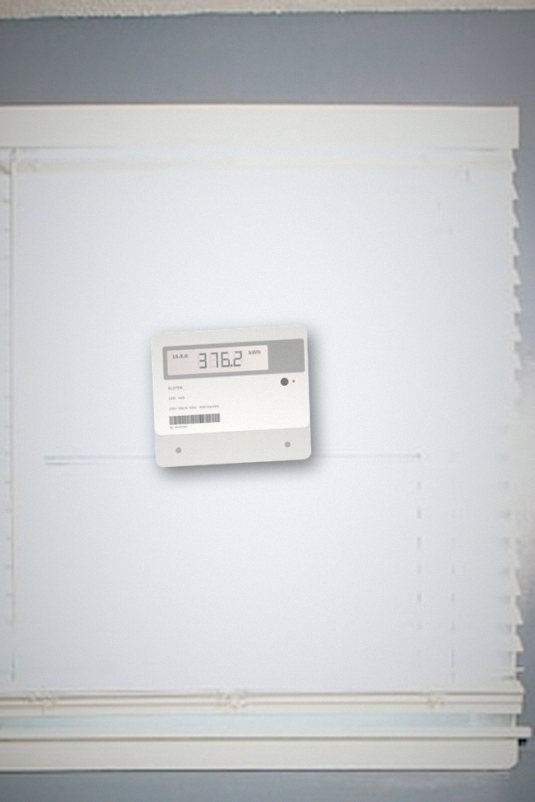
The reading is 376.2kWh
